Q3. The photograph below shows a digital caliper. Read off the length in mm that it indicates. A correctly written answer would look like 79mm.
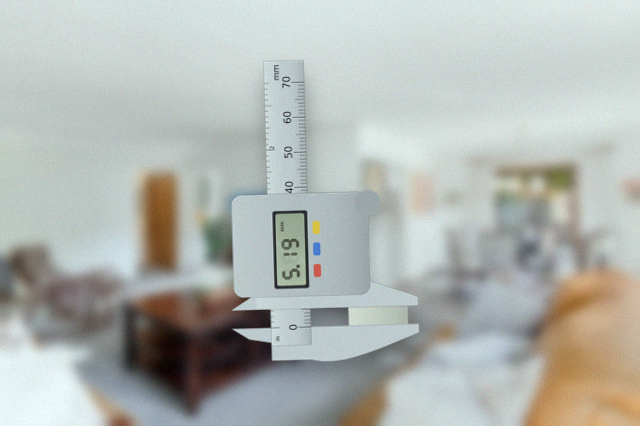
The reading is 5.19mm
